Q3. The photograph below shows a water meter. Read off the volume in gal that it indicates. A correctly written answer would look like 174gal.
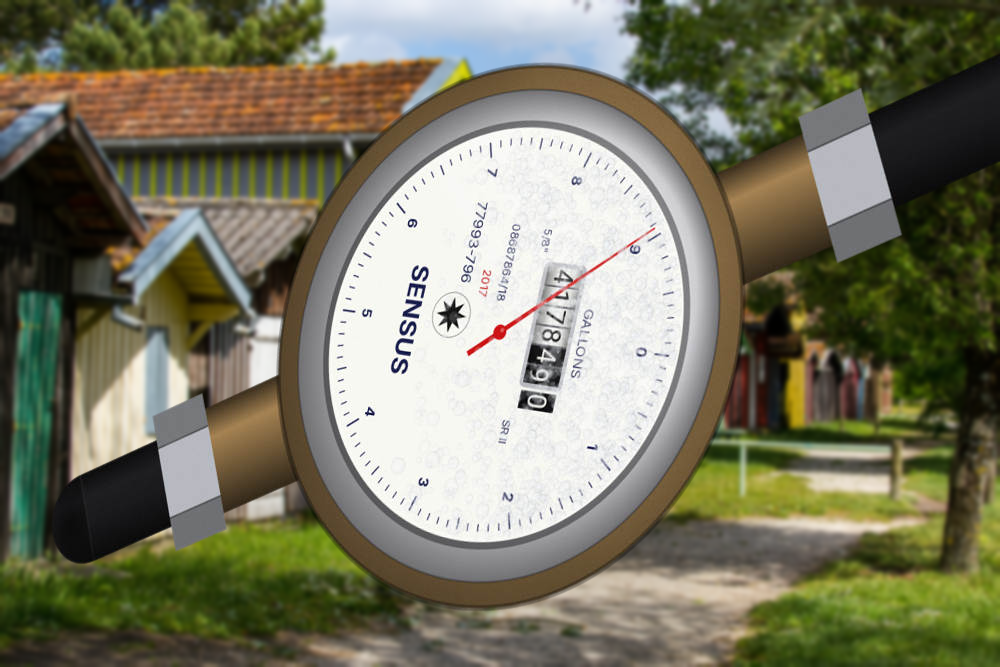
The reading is 4178488.9gal
